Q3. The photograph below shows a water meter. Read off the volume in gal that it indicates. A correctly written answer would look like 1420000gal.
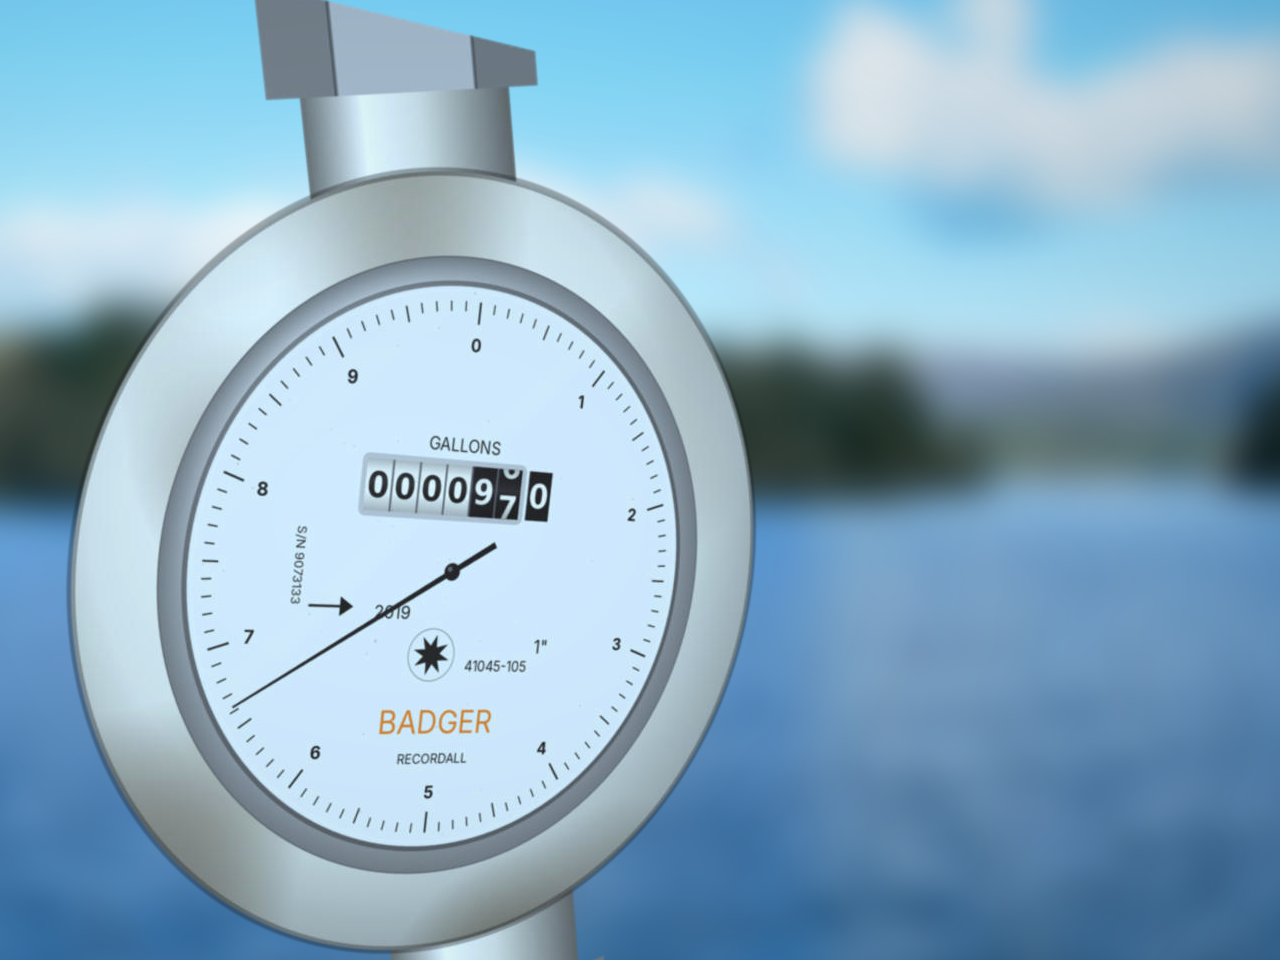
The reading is 966.6gal
